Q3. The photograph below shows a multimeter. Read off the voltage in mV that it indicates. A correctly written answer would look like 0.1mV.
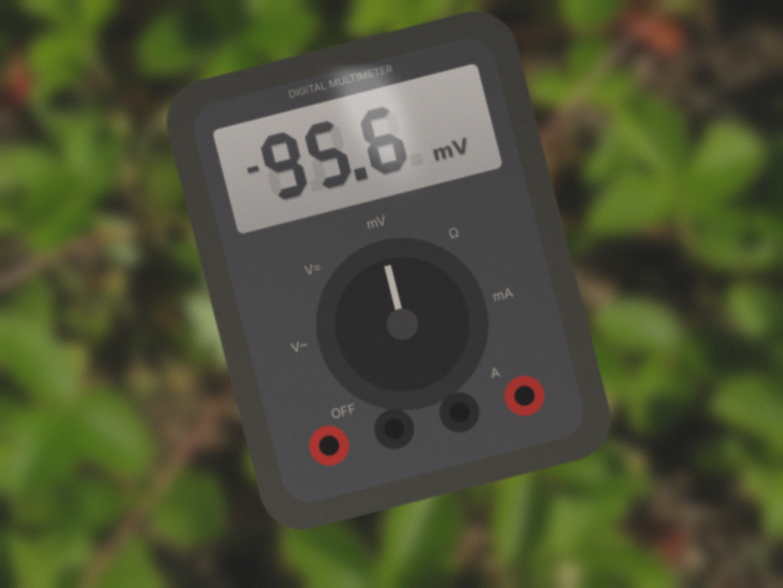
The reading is -95.6mV
